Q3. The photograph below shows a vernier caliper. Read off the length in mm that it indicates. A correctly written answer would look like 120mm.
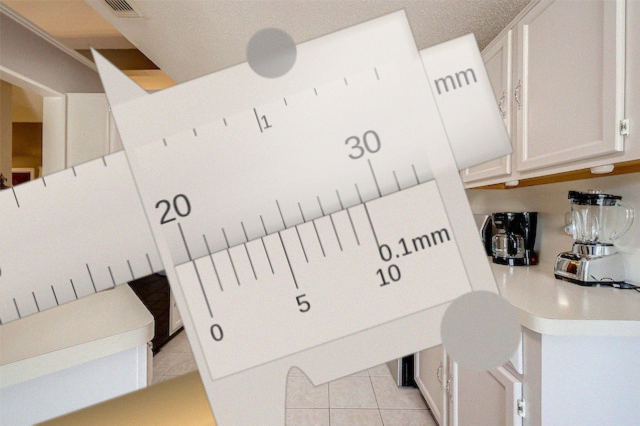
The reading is 20.1mm
